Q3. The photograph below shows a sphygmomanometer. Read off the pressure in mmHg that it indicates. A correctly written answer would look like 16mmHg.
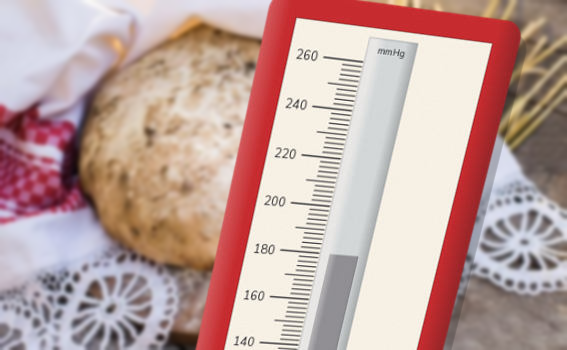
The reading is 180mmHg
